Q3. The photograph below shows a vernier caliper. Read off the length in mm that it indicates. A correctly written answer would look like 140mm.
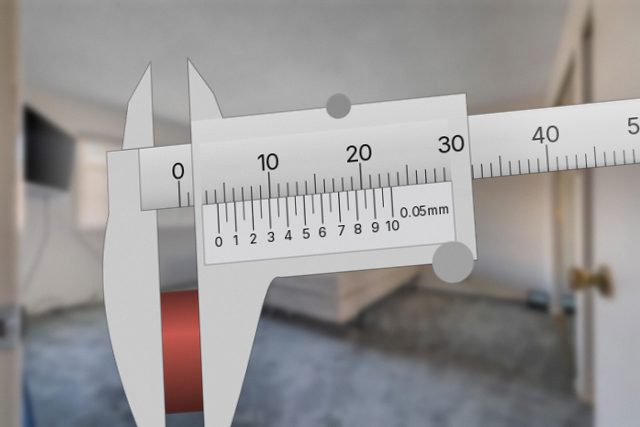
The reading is 4.2mm
